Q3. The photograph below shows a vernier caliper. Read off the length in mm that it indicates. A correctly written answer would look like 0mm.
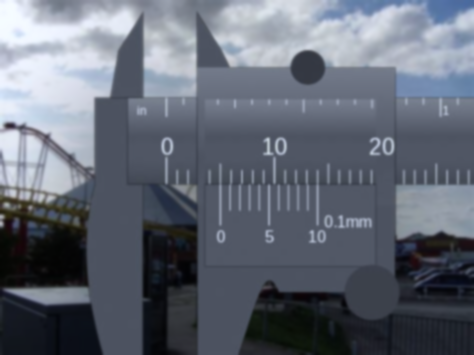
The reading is 5.0mm
